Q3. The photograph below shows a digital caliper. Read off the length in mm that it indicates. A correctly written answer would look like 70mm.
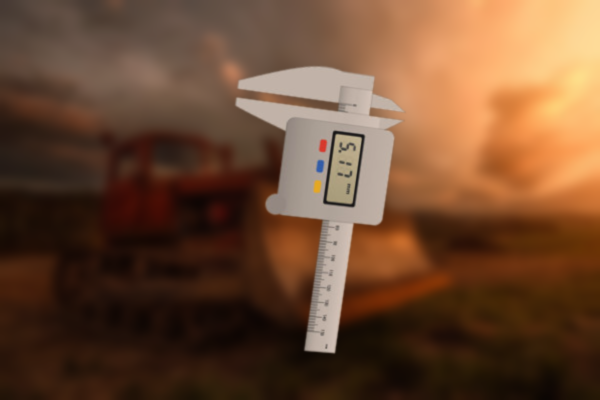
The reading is 5.17mm
